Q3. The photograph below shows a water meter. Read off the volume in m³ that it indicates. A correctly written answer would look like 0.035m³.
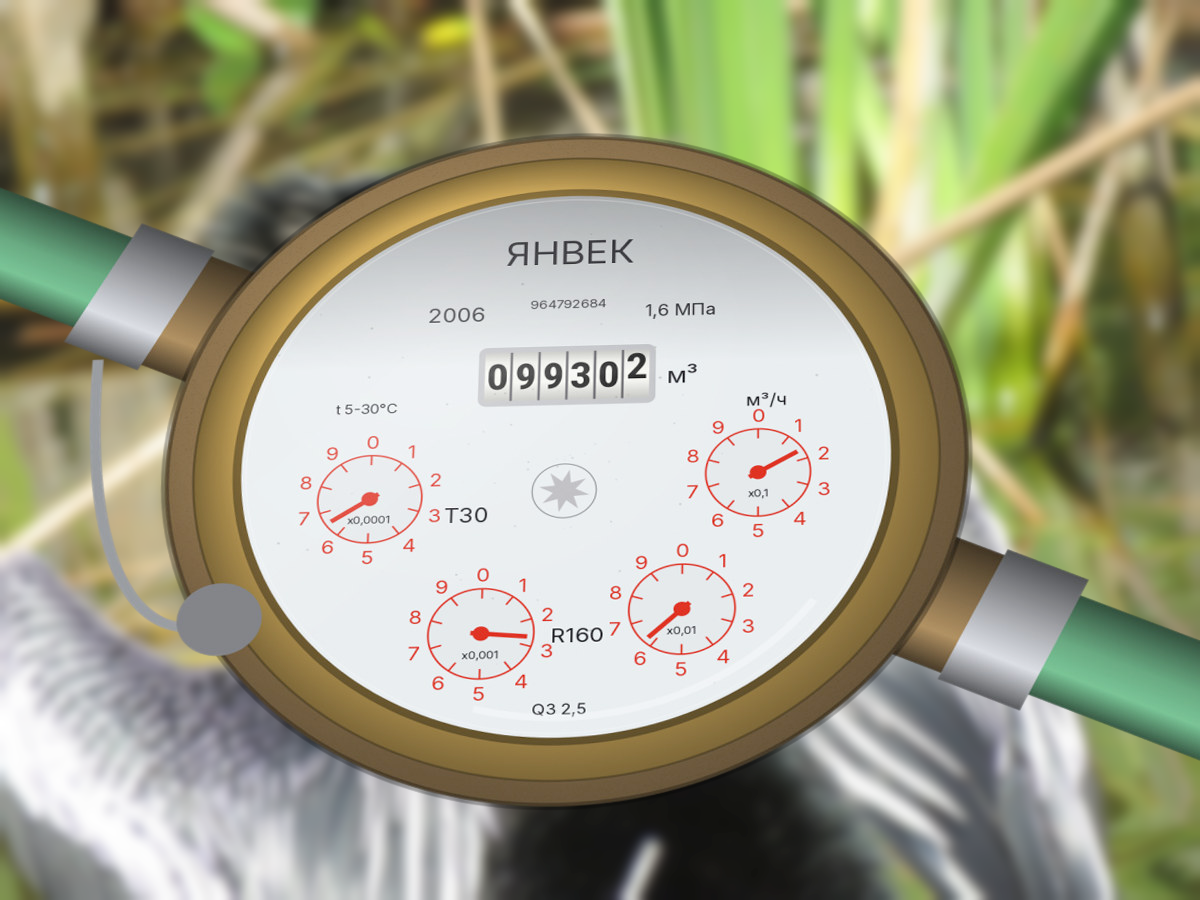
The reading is 99302.1626m³
